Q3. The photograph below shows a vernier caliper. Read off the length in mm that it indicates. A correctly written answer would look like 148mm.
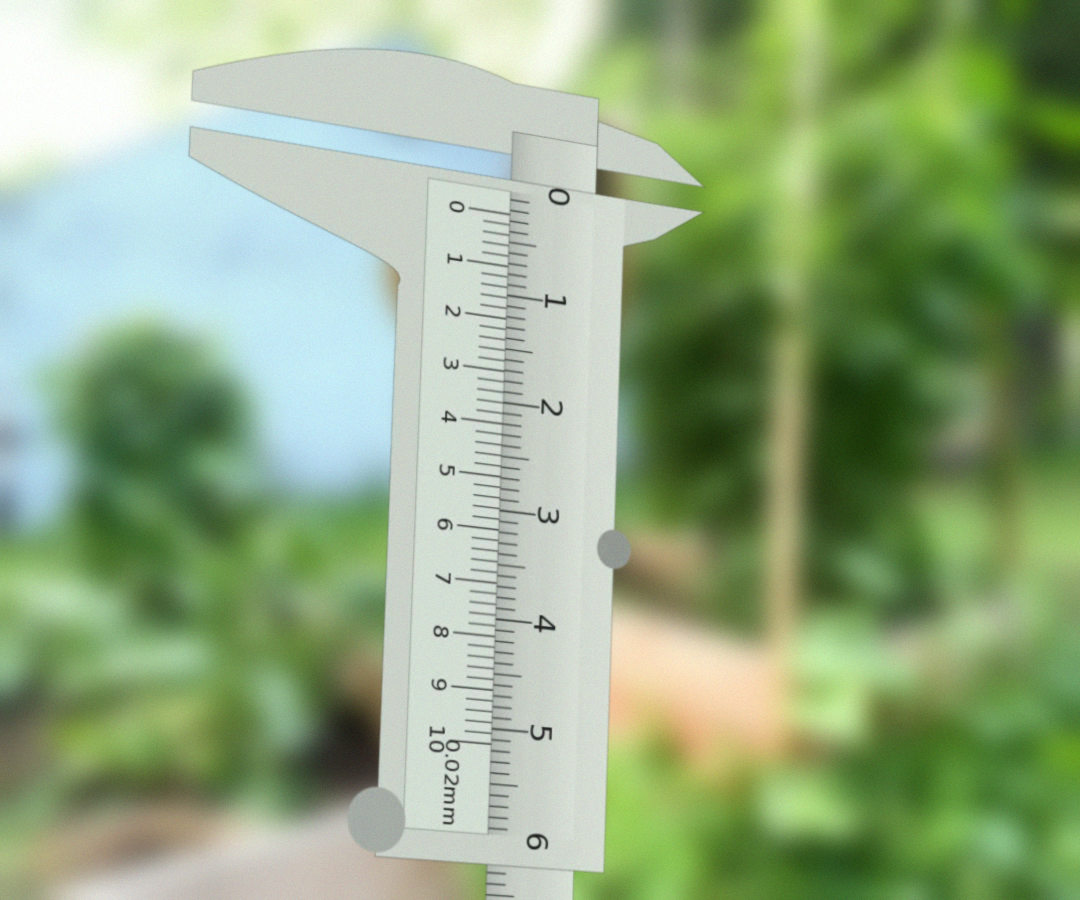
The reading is 2.4mm
